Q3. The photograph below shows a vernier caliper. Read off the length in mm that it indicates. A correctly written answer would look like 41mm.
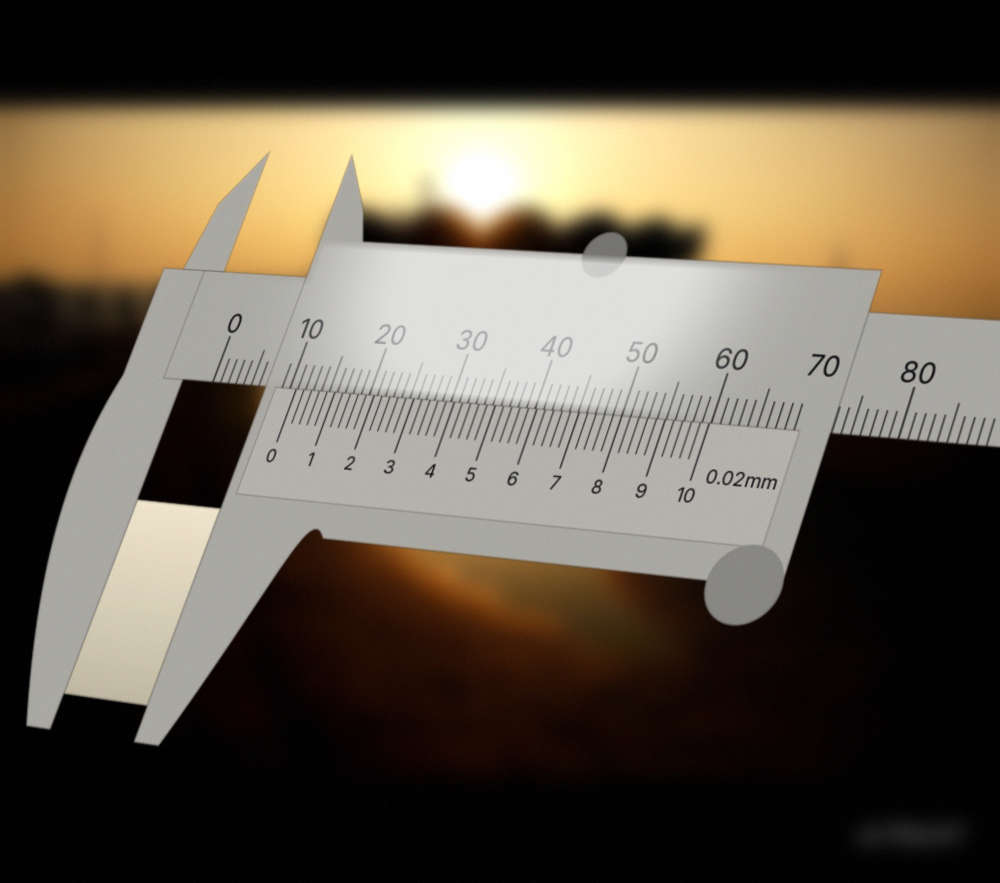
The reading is 10.8mm
